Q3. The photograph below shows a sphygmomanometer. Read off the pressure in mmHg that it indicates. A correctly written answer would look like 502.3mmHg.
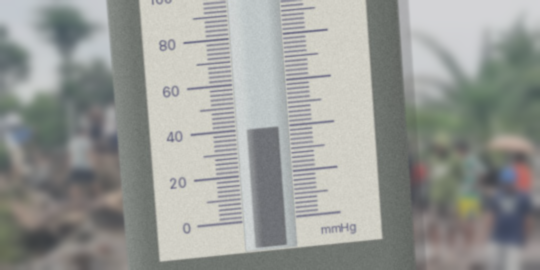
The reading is 40mmHg
